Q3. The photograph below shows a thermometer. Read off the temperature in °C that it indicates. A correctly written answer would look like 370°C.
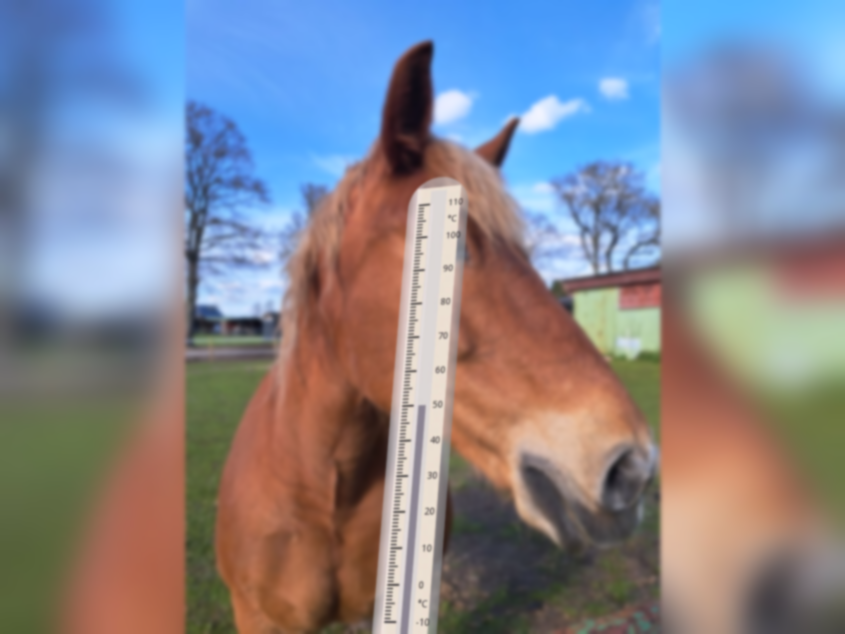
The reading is 50°C
